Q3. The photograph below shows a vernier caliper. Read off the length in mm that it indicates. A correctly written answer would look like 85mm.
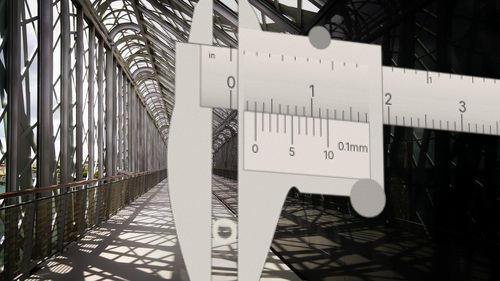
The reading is 3.0mm
